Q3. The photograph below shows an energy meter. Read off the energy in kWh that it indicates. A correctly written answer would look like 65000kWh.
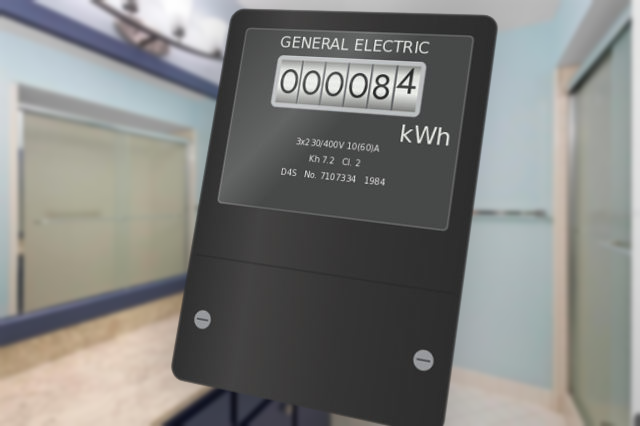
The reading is 84kWh
